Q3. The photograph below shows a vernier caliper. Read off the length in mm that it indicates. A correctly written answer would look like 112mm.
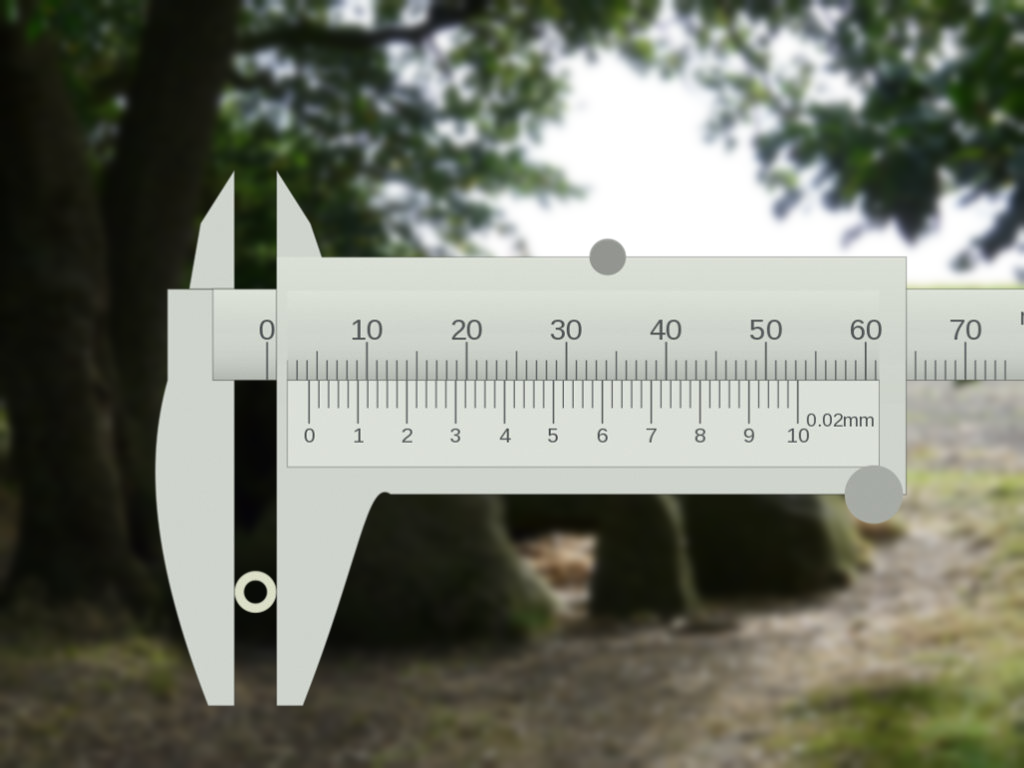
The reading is 4.2mm
